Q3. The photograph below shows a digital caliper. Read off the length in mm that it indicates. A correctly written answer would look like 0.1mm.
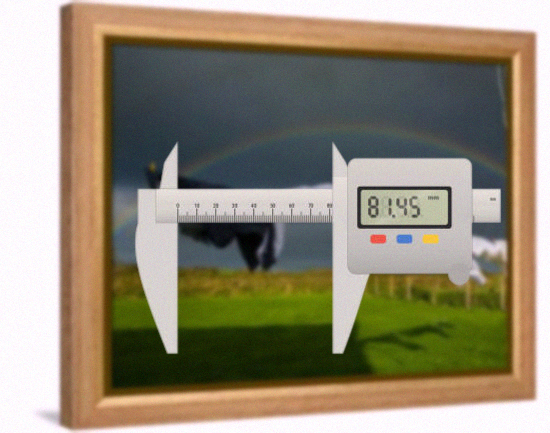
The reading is 81.45mm
